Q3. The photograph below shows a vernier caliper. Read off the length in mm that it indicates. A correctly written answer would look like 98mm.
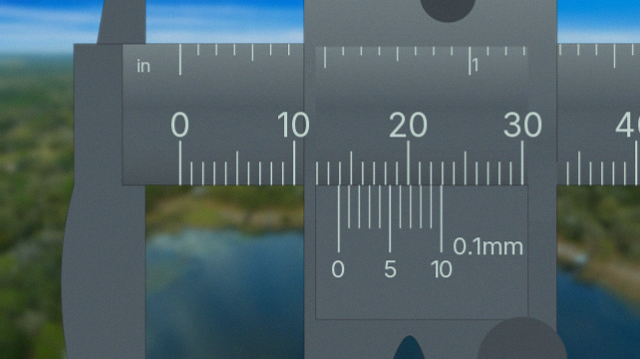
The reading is 13.9mm
